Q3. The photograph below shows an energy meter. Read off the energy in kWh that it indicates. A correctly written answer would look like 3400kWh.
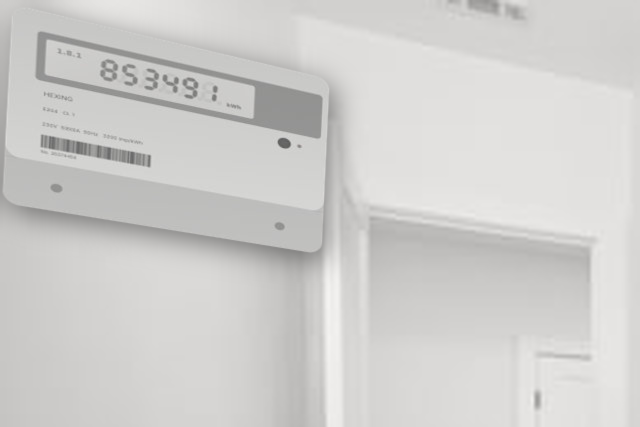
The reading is 853491kWh
